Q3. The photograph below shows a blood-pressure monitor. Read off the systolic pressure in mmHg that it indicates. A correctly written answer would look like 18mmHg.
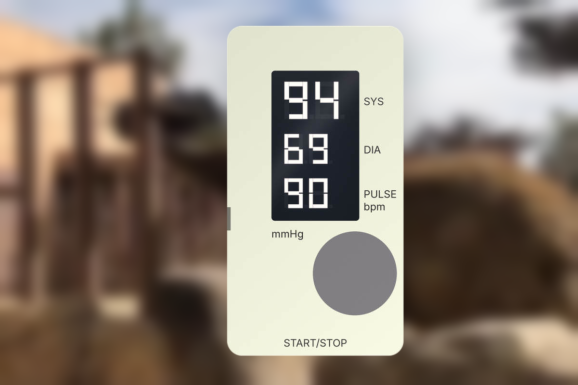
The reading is 94mmHg
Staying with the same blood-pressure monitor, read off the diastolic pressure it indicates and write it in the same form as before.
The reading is 69mmHg
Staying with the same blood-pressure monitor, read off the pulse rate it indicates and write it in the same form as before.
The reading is 90bpm
